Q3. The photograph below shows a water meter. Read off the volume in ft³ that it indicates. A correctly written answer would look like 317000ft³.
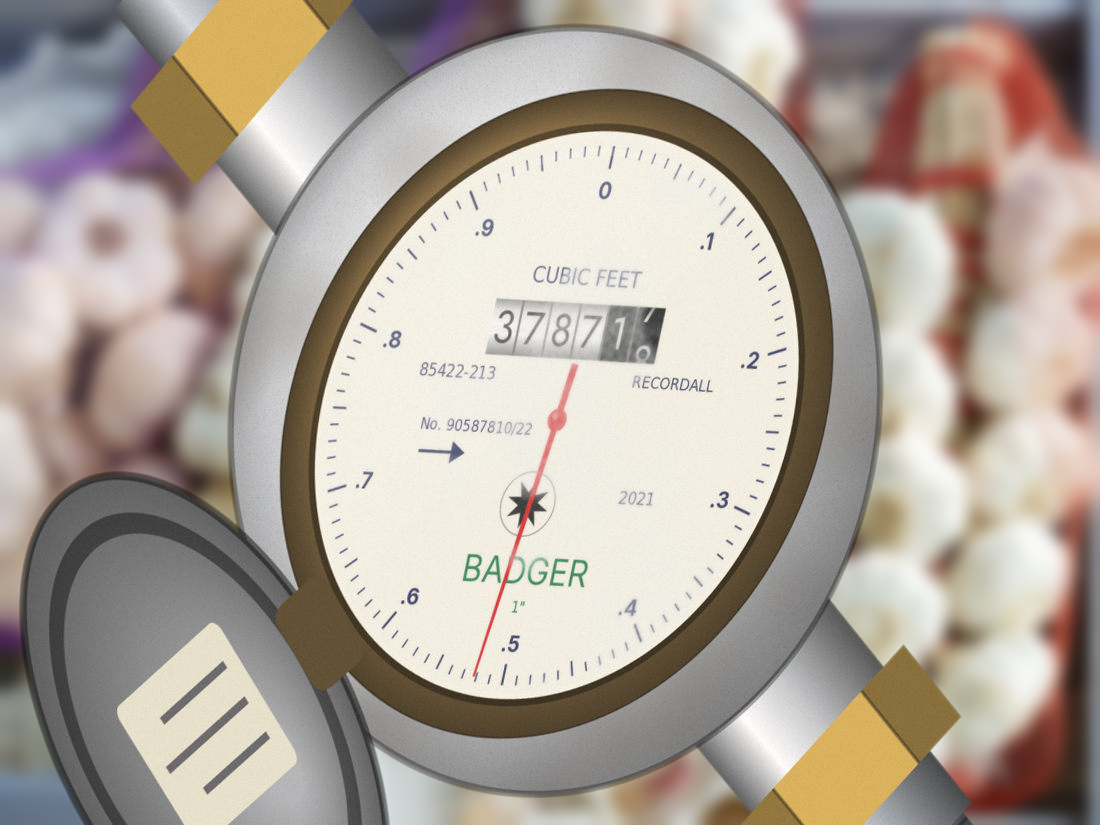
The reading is 378717.52ft³
